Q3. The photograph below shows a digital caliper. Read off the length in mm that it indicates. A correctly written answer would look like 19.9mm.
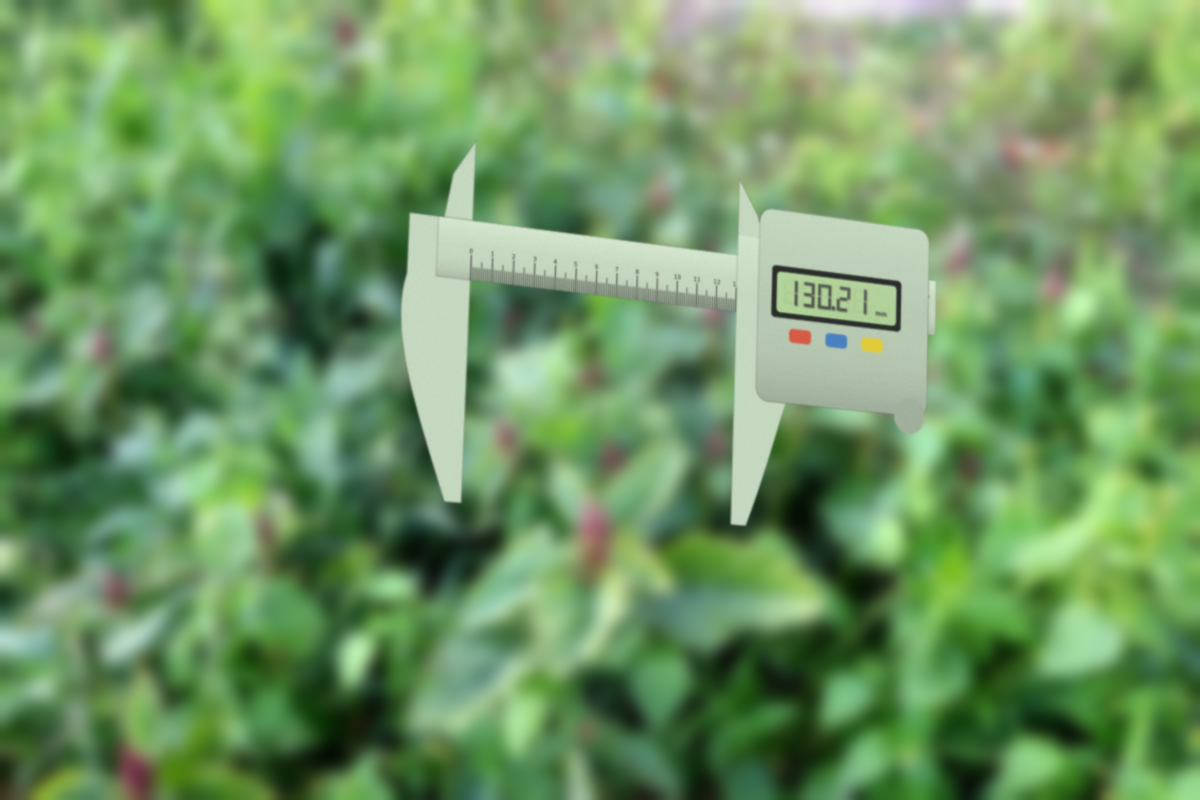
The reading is 130.21mm
